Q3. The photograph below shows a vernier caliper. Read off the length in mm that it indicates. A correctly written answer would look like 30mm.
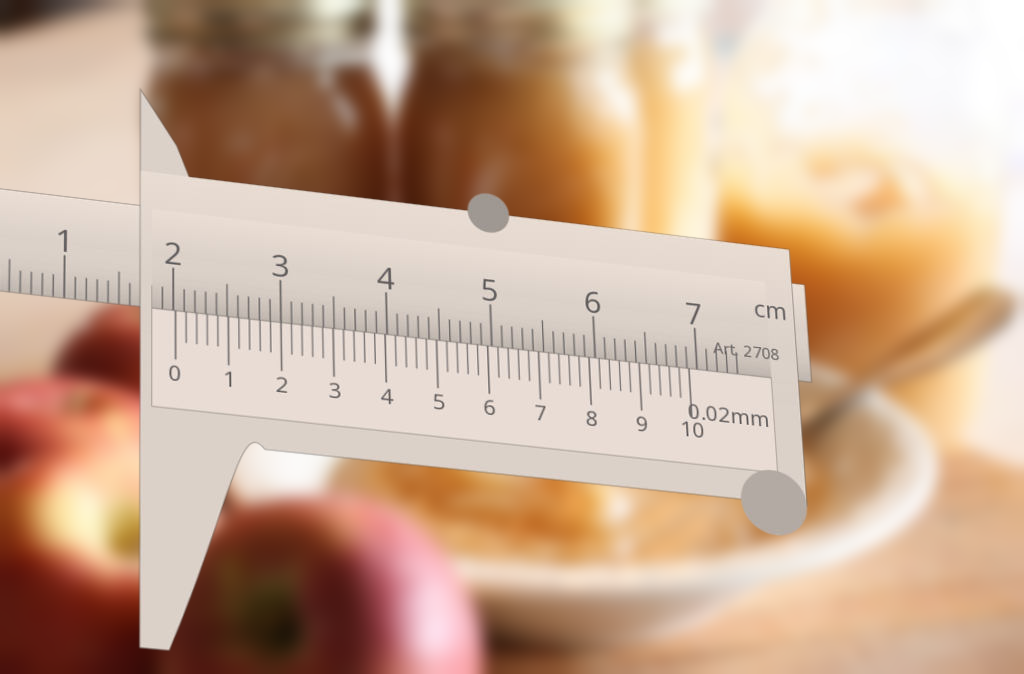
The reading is 20.2mm
